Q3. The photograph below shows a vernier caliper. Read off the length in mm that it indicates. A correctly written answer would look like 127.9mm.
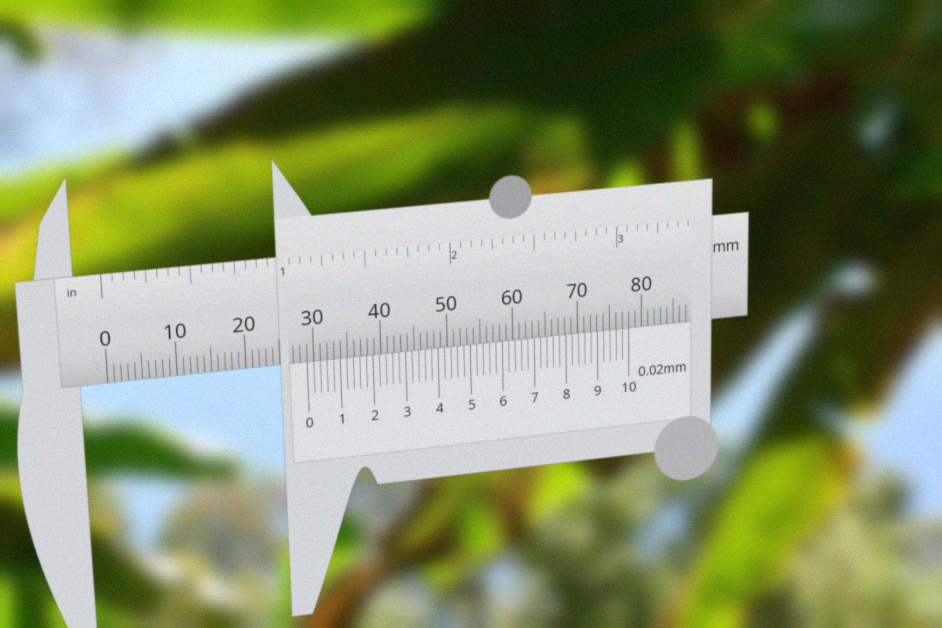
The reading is 29.0mm
